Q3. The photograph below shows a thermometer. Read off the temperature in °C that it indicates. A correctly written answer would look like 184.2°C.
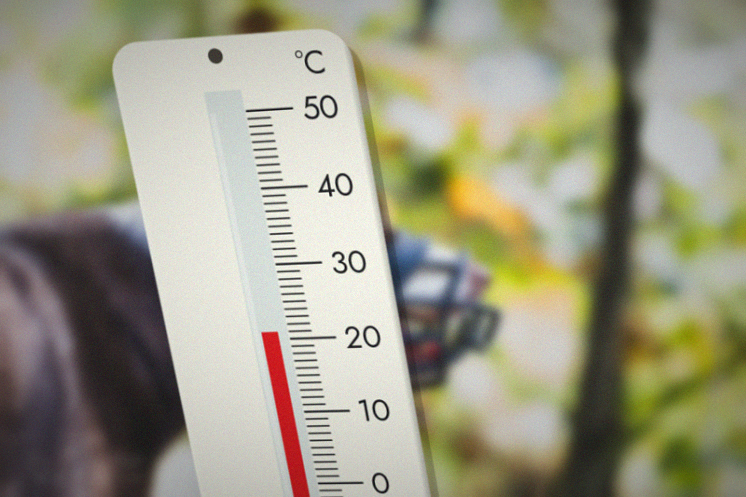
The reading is 21°C
